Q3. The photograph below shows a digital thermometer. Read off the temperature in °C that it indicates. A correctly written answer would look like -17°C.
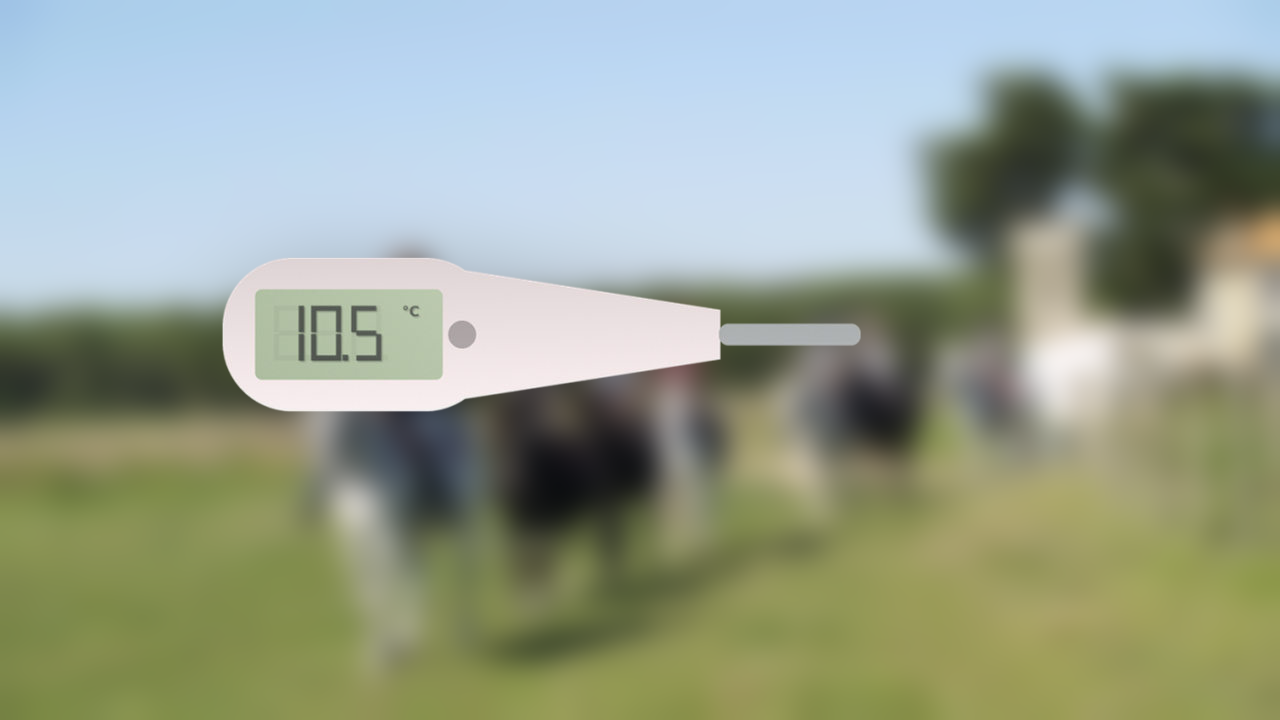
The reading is 10.5°C
